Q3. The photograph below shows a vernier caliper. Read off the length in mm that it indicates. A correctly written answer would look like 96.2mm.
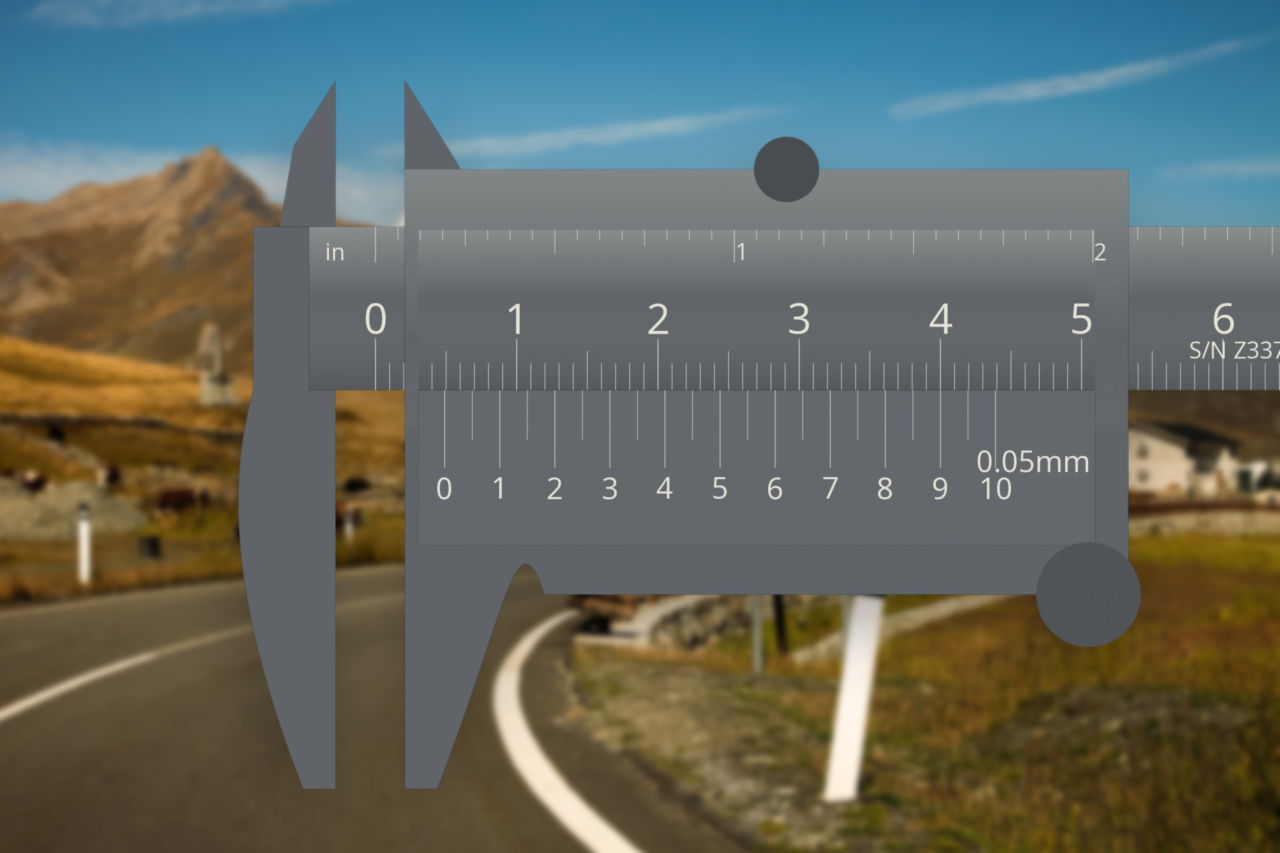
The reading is 4.9mm
